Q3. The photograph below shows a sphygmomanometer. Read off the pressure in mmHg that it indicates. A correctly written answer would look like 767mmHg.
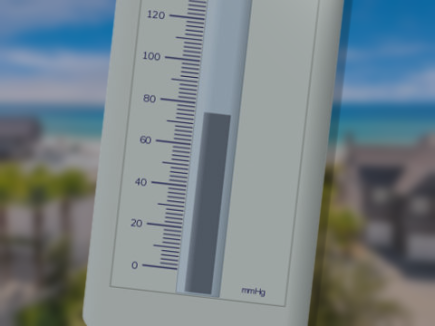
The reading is 76mmHg
